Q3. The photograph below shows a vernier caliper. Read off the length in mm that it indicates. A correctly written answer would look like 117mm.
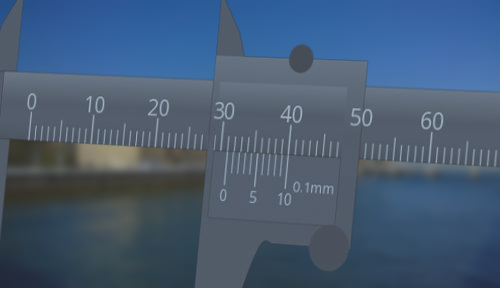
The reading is 31.0mm
